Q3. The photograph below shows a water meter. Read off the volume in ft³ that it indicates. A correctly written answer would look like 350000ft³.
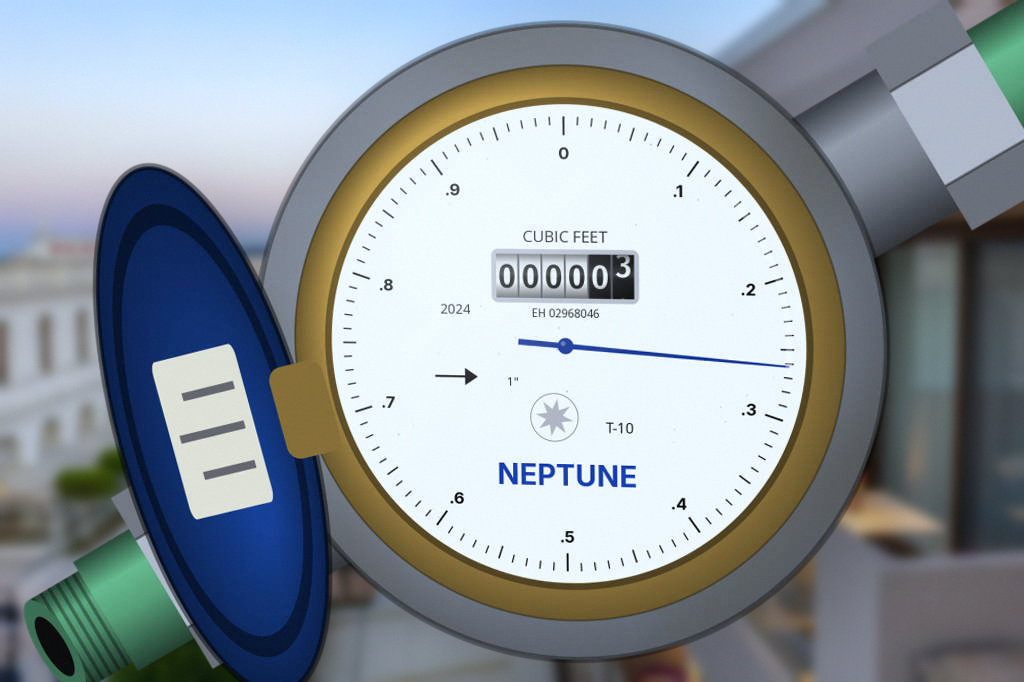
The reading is 3.26ft³
